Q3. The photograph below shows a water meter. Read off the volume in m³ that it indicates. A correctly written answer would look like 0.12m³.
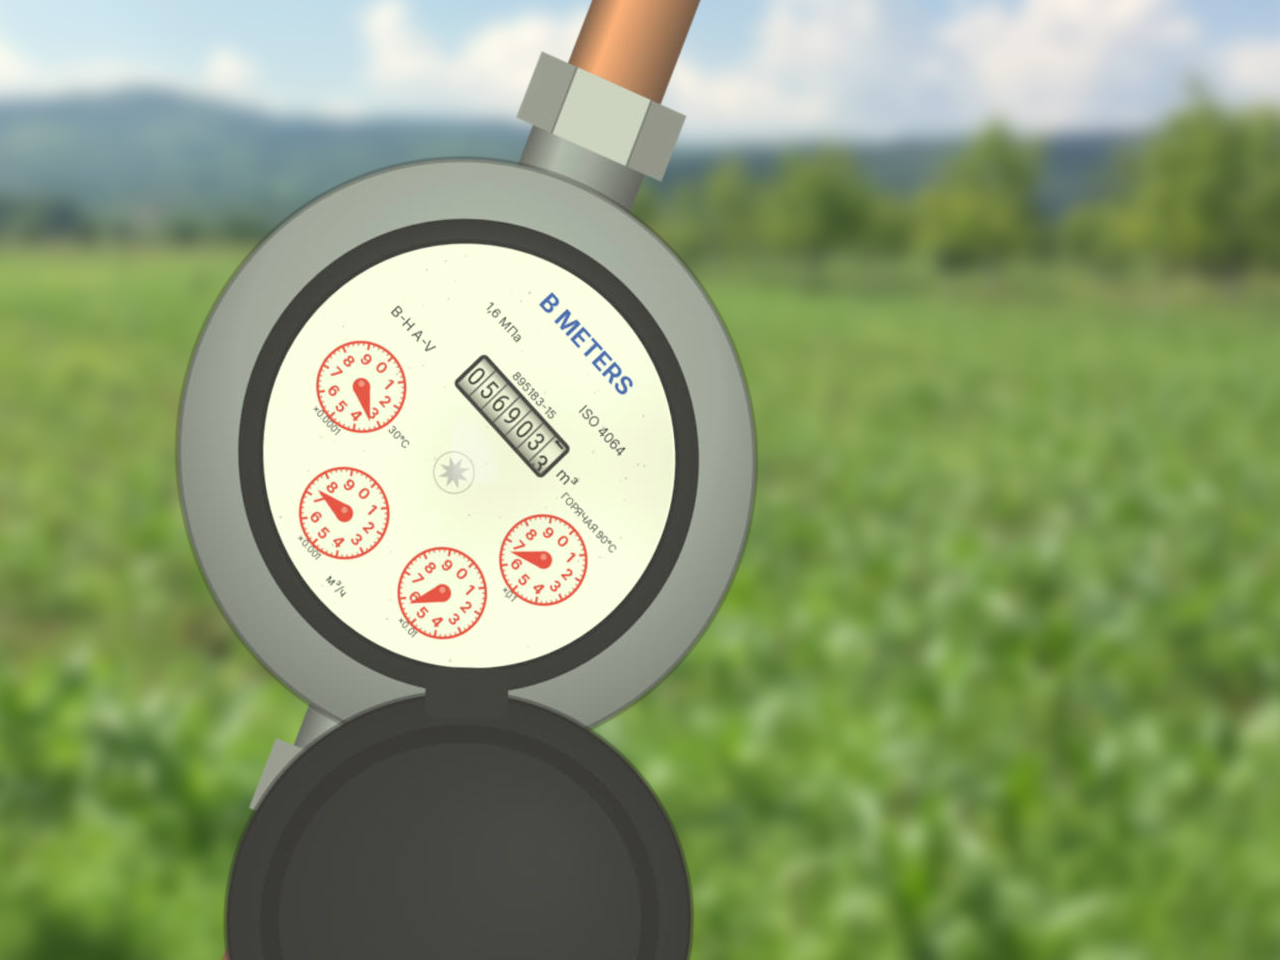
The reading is 569032.6573m³
